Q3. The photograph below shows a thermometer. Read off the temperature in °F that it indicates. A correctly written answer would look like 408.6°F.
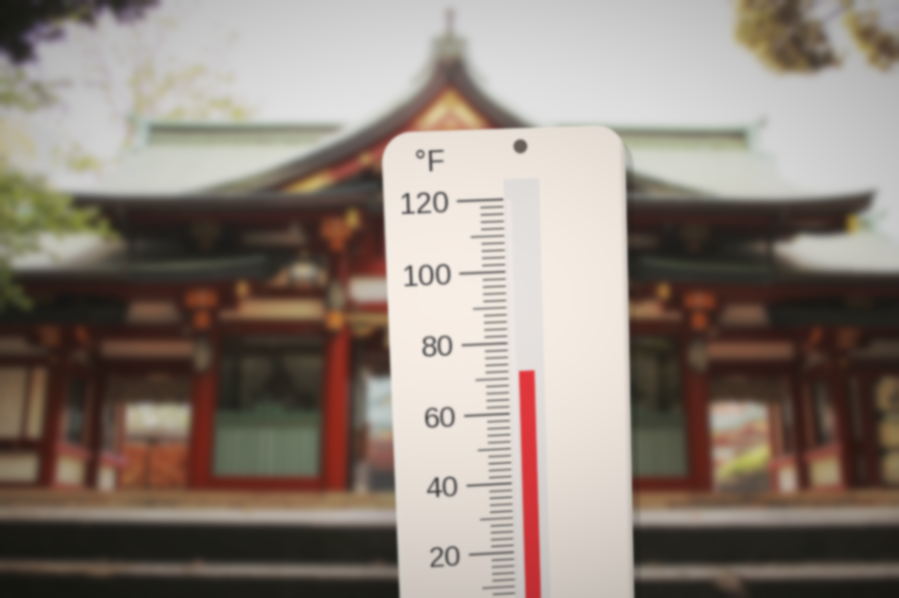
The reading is 72°F
